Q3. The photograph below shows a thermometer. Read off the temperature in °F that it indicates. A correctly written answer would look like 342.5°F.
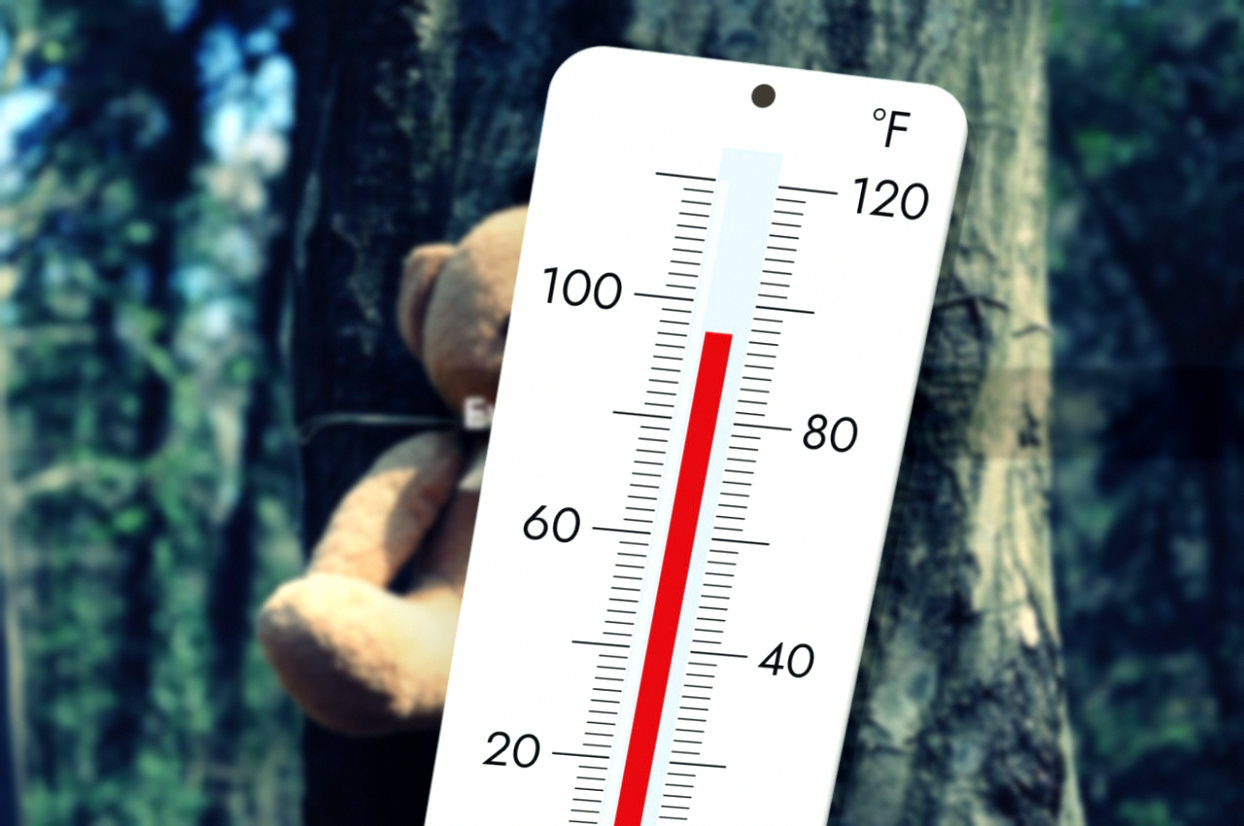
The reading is 95°F
